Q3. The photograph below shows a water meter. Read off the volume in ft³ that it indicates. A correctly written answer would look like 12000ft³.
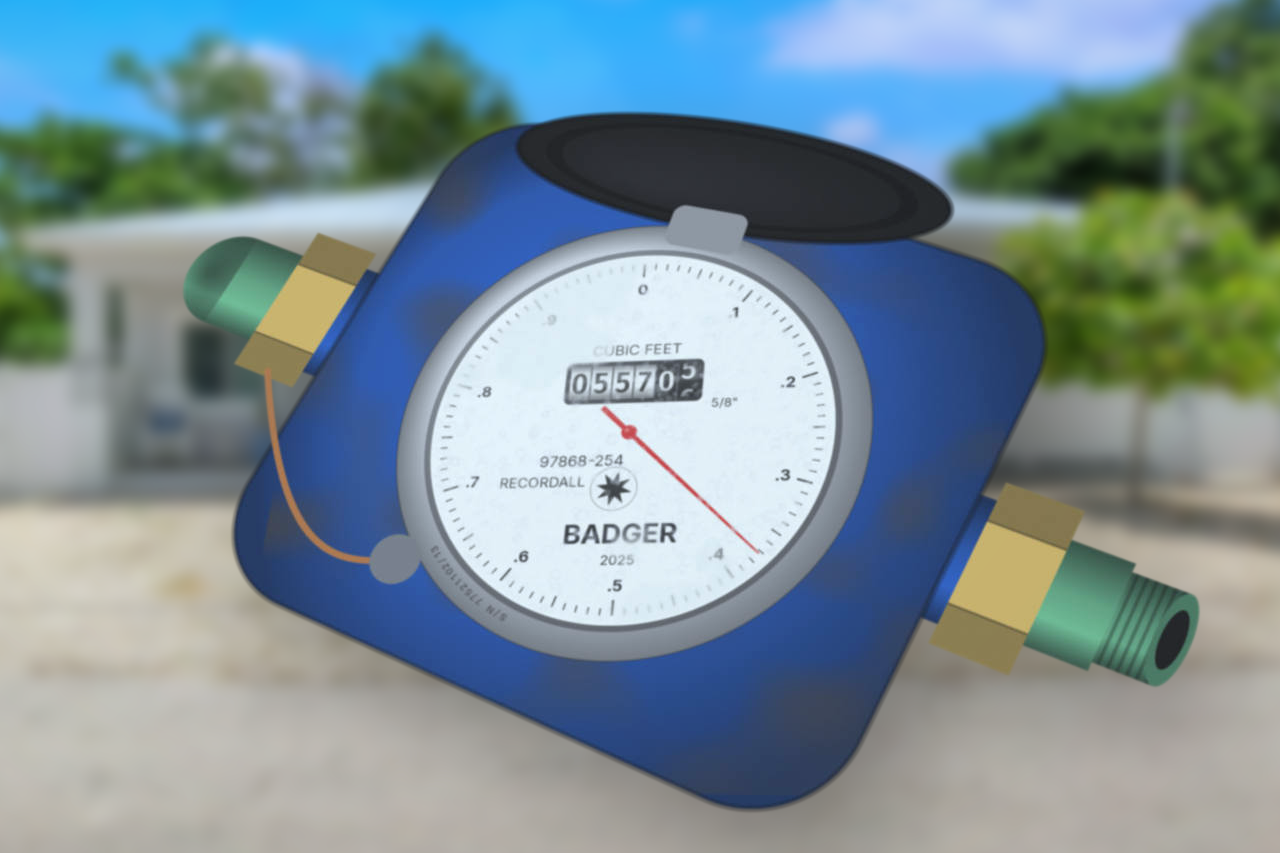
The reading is 55705.37ft³
